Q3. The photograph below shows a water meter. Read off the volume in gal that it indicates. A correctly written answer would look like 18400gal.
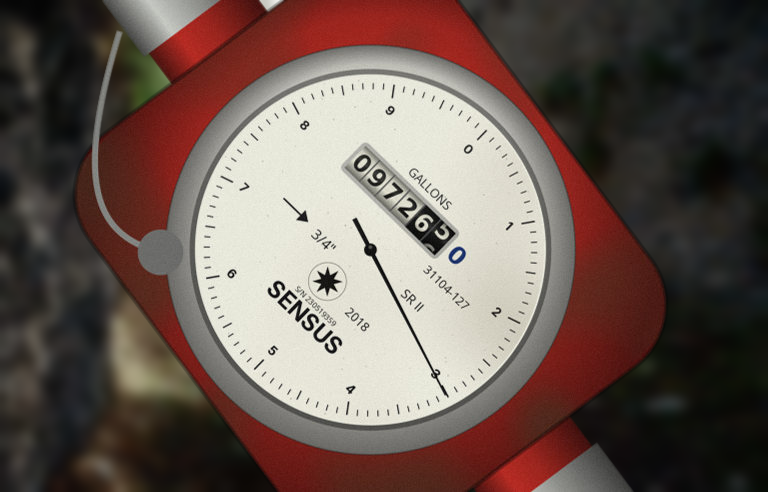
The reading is 972653.0gal
